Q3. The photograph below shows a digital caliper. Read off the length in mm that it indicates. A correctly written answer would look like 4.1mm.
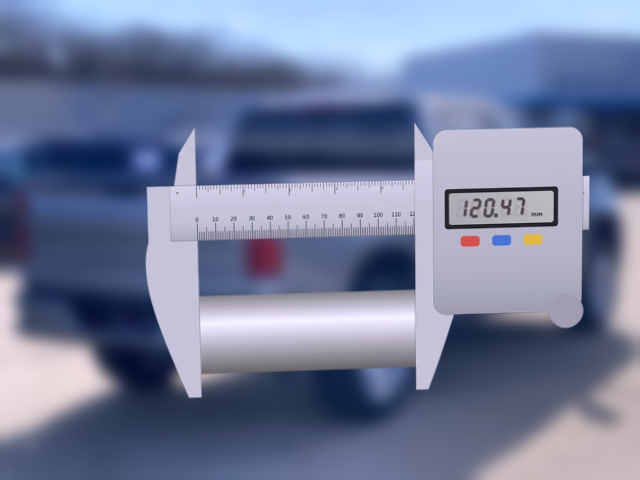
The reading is 120.47mm
